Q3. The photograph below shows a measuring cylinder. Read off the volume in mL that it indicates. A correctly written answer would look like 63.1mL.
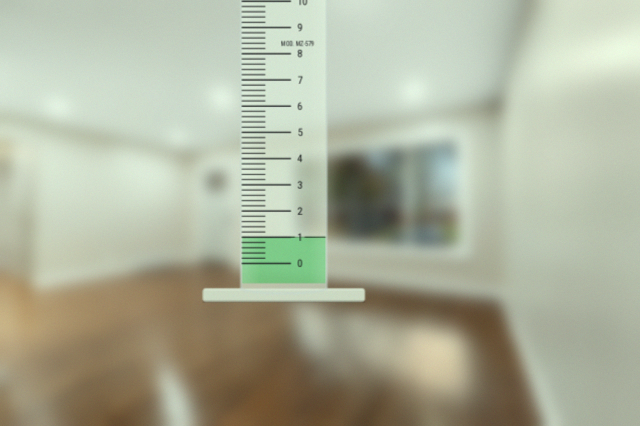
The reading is 1mL
